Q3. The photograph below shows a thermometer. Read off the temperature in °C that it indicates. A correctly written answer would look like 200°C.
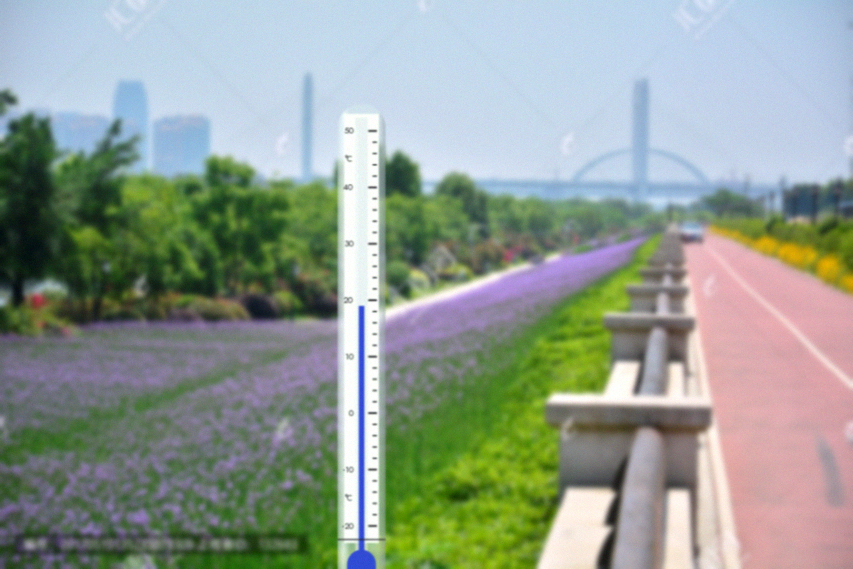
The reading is 19°C
